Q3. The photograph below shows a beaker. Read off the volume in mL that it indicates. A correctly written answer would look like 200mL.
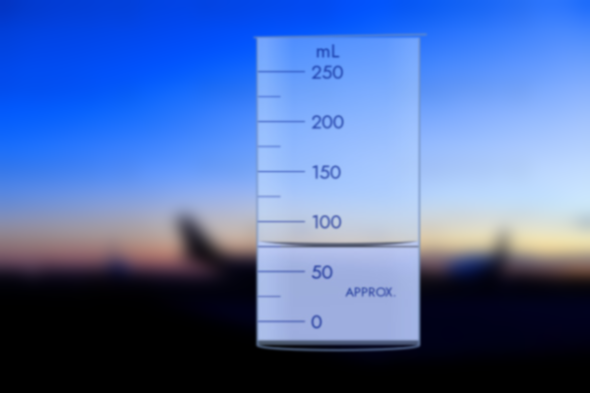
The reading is 75mL
